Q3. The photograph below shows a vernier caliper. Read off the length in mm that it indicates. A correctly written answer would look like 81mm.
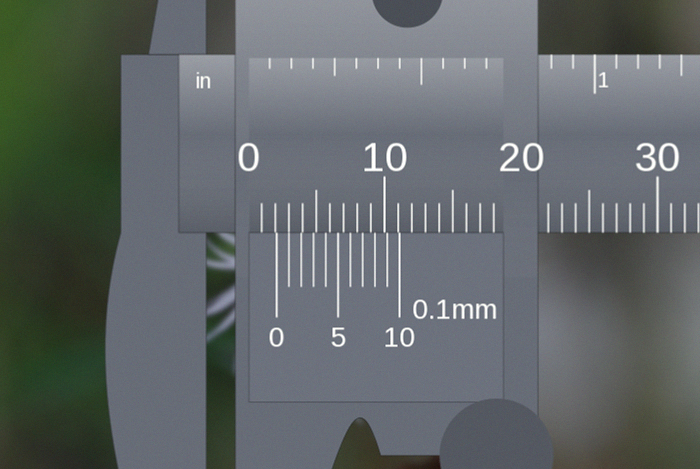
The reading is 2.1mm
